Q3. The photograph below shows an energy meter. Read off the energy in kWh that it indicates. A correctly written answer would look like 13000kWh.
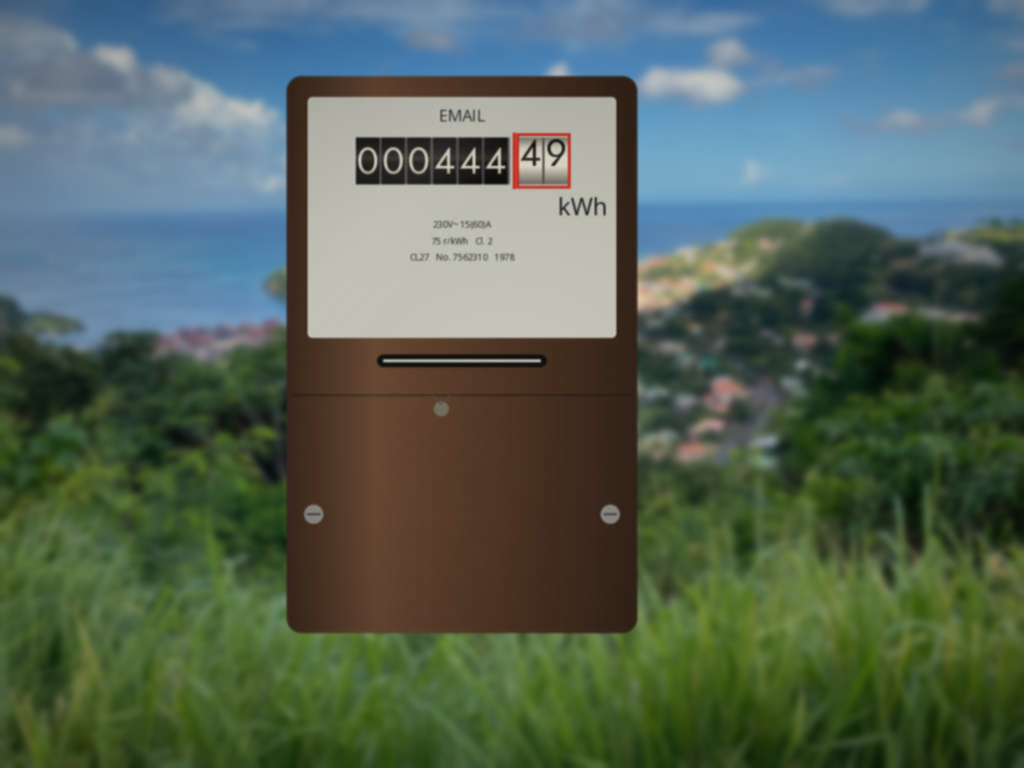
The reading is 444.49kWh
